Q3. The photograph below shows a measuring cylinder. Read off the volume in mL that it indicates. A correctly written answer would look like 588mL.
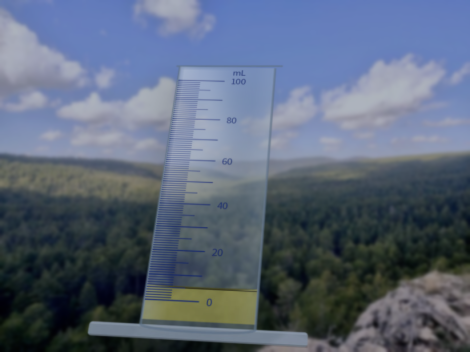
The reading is 5mL
